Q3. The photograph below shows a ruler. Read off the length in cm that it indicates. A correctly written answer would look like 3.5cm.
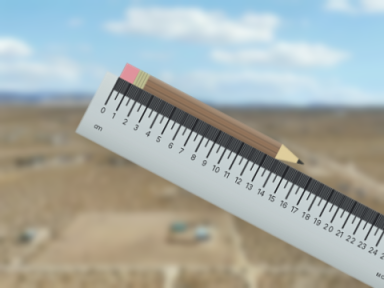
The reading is 16cm
